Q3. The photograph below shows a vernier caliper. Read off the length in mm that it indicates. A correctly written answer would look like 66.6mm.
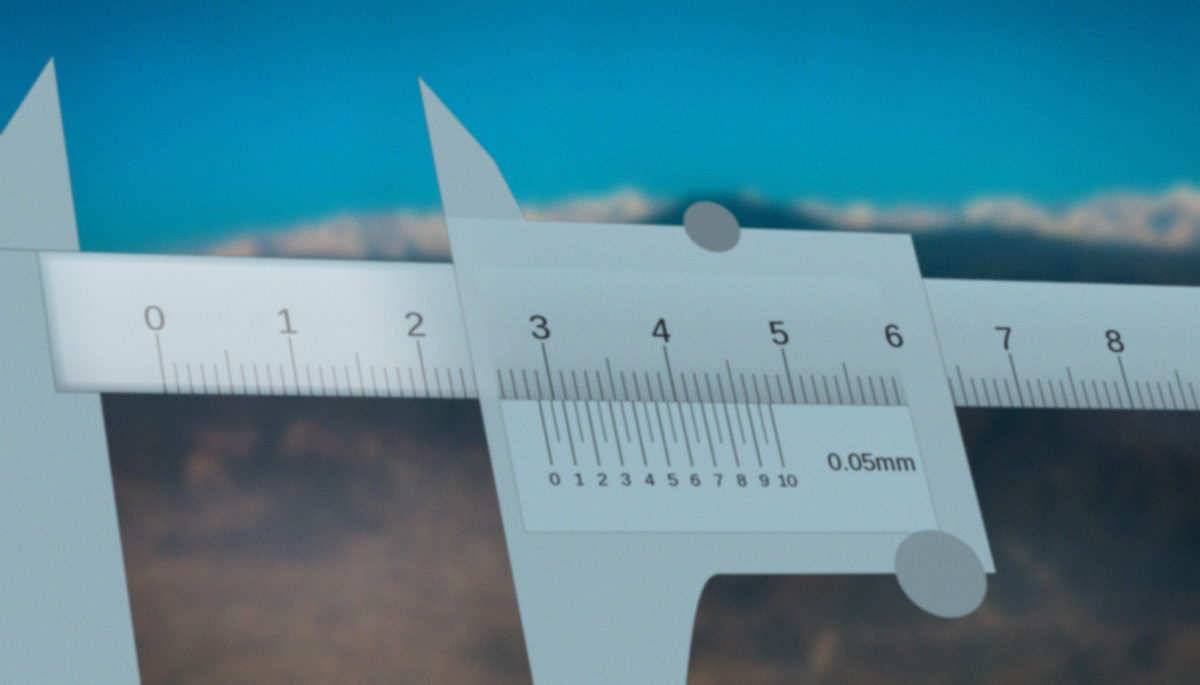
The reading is 28.8mm
